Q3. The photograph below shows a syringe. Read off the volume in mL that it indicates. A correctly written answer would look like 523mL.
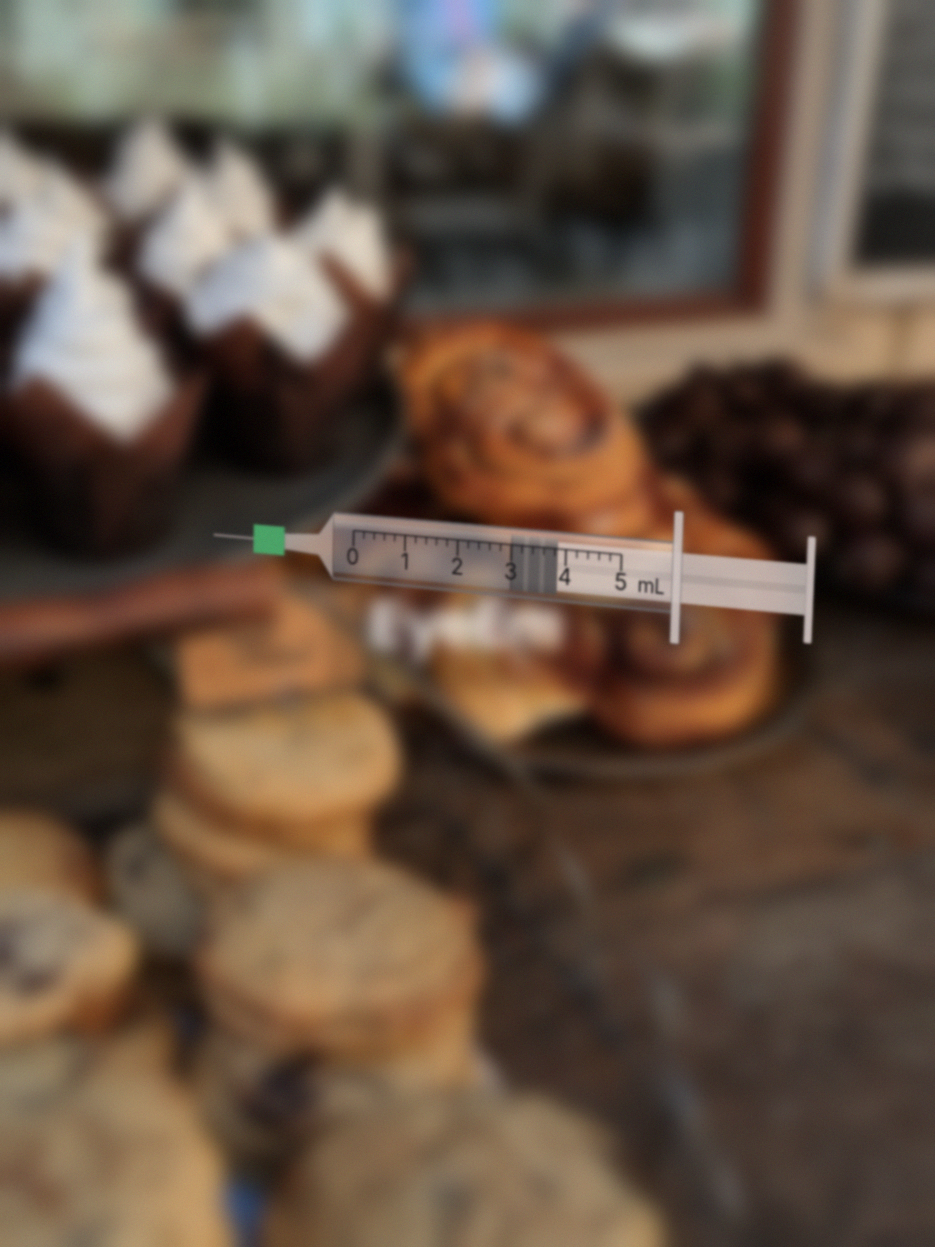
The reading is 3mL
